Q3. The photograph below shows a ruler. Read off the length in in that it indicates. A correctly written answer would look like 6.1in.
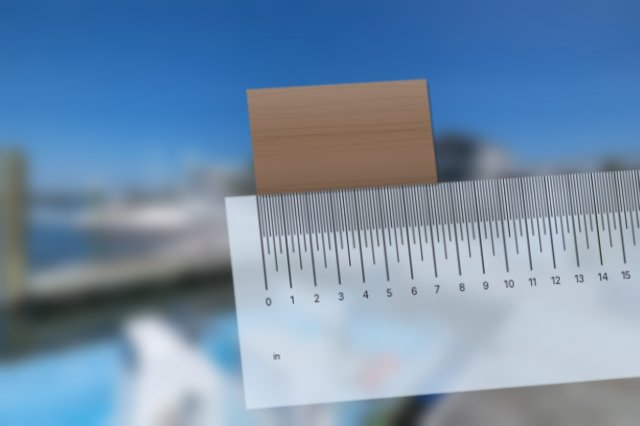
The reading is 7.5in
